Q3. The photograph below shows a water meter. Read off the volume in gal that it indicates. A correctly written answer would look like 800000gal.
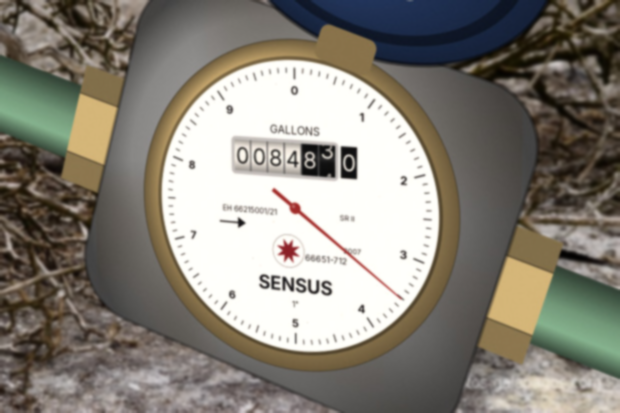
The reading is 84833.5gal
